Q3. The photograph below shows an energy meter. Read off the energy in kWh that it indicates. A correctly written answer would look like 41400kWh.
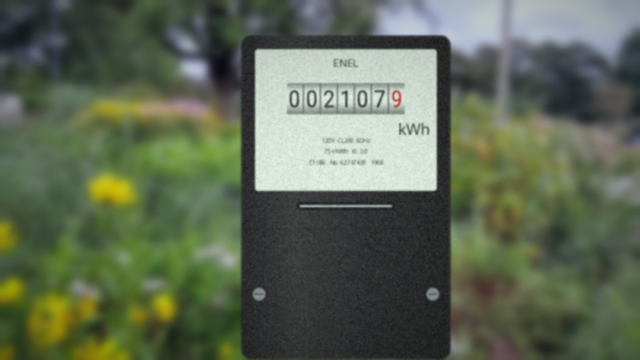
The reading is 2107.9kWh
